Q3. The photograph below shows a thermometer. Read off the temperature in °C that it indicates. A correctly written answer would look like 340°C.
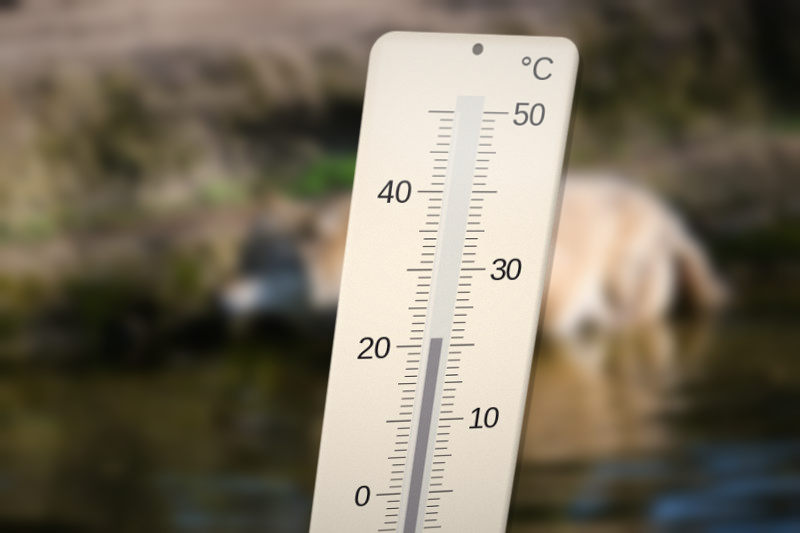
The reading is 21°C
